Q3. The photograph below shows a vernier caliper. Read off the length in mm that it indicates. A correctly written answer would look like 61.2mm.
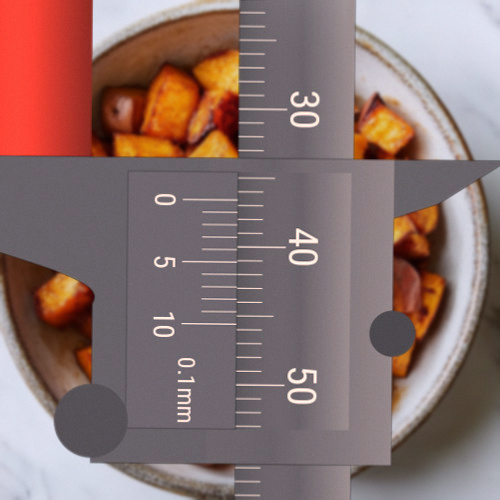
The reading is 36.6mm
